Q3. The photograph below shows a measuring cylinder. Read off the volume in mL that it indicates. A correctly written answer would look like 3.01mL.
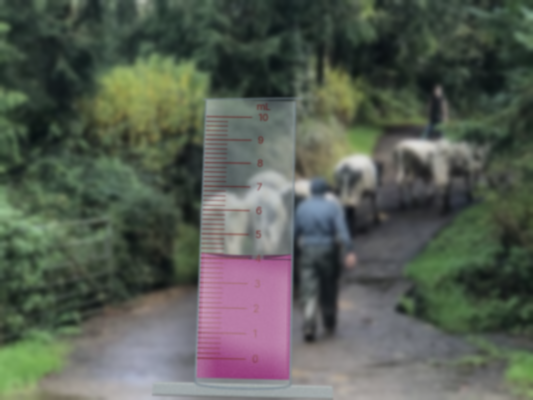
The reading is 4mL
